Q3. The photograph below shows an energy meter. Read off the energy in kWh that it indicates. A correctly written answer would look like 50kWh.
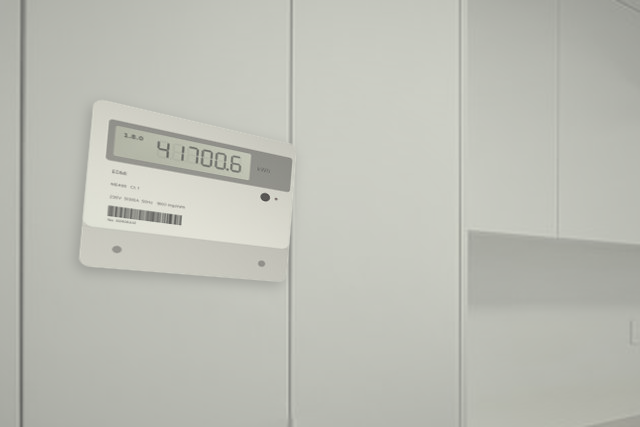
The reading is 41700.6kWh
